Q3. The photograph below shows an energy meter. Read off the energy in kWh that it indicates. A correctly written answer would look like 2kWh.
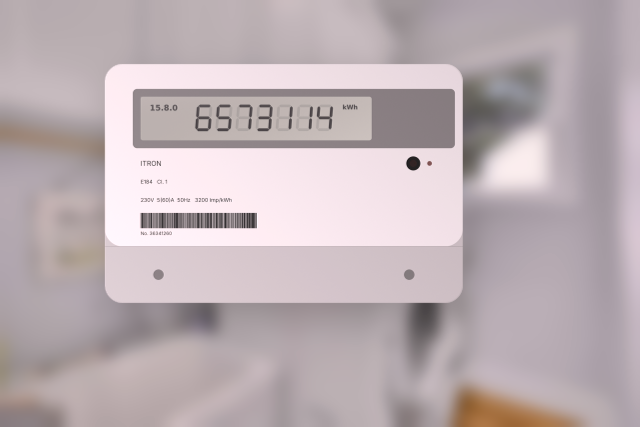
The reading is 6573114kWh
